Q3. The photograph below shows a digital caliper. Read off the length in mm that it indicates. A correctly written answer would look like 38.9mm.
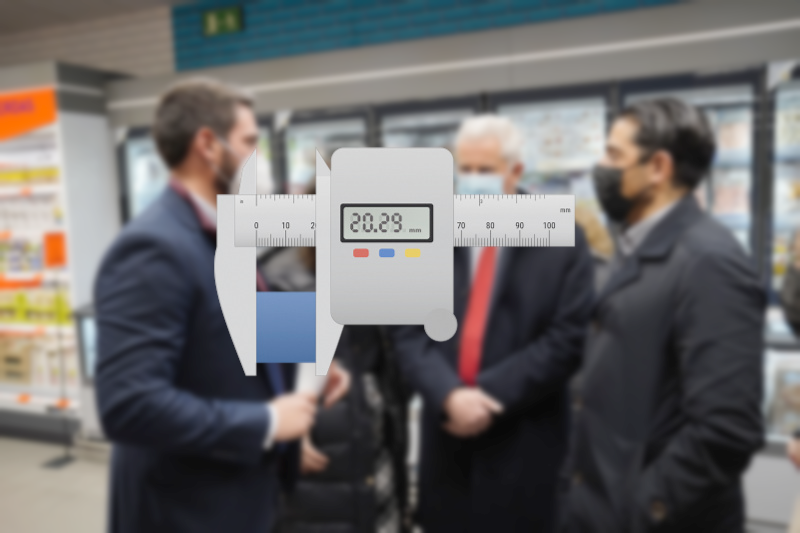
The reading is 20.29mm
